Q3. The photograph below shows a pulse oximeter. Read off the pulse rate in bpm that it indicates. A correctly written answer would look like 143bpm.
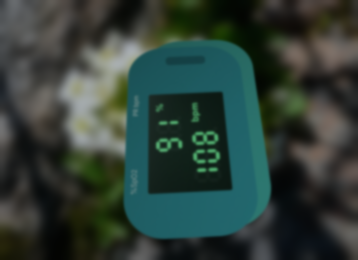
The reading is 108bpm
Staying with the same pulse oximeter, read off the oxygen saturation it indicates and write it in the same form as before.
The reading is 91%
